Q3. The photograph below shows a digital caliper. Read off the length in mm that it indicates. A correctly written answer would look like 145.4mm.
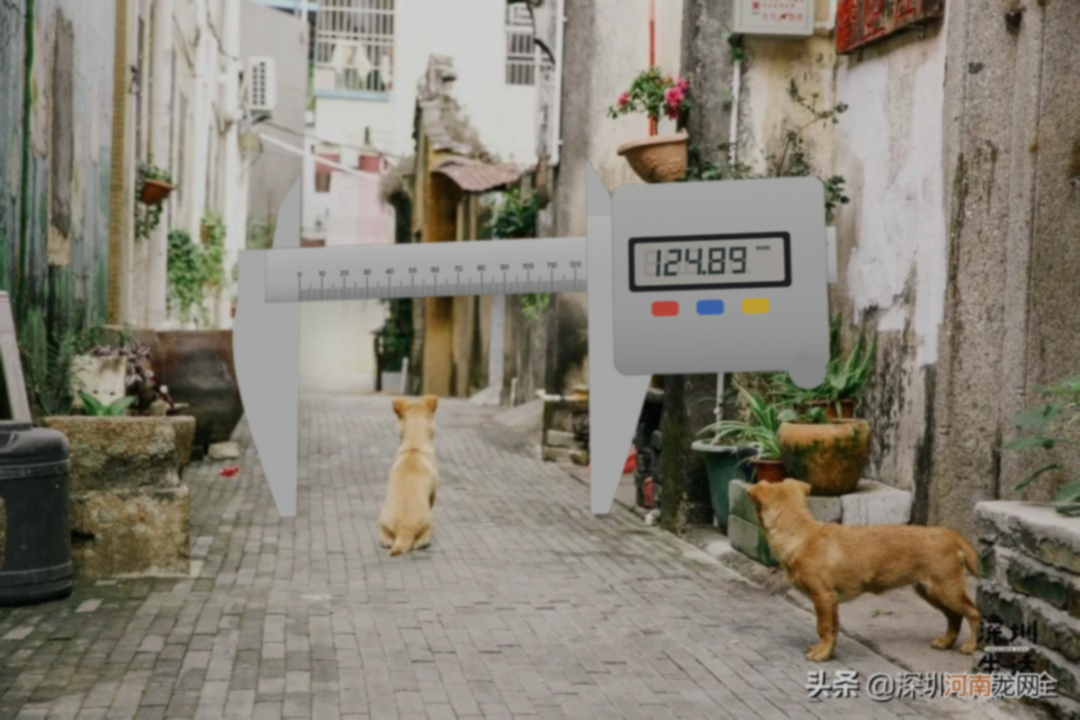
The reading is 124.89mm
